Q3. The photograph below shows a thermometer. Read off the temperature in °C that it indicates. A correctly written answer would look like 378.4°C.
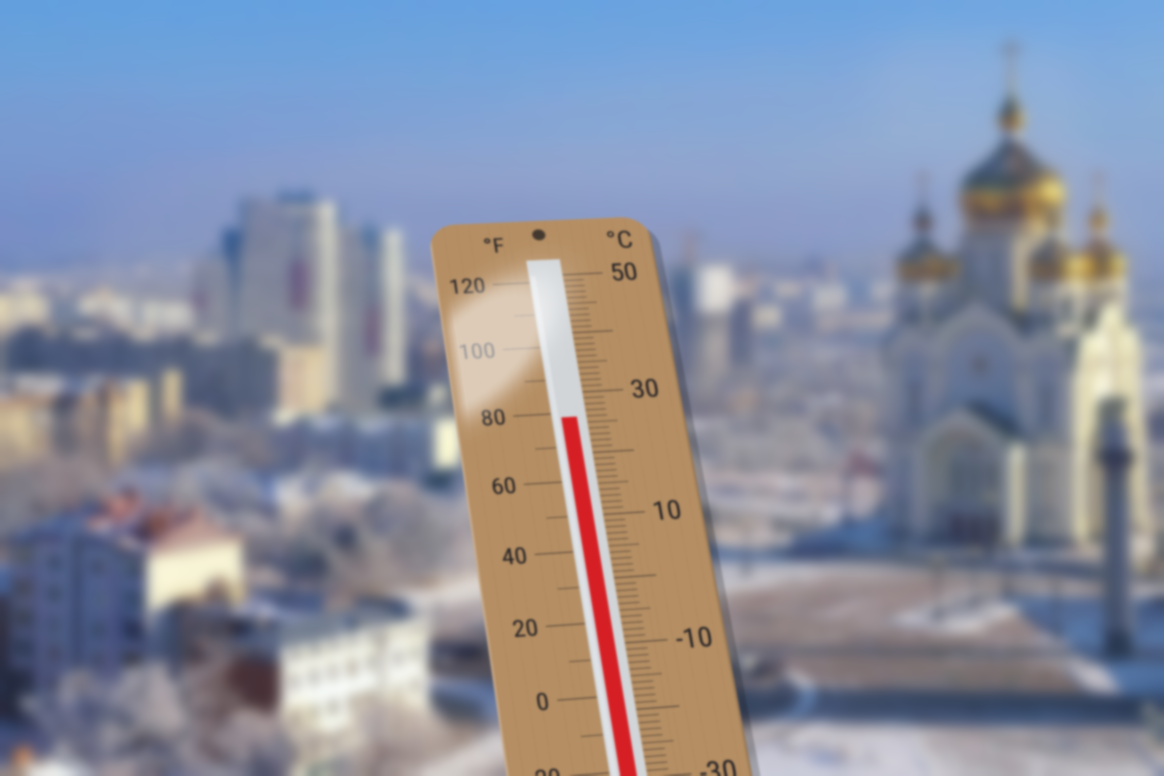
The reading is 26°C
